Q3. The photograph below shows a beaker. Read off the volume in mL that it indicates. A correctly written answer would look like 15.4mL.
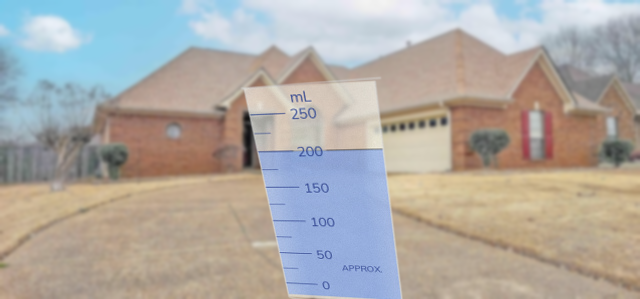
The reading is 200mL
